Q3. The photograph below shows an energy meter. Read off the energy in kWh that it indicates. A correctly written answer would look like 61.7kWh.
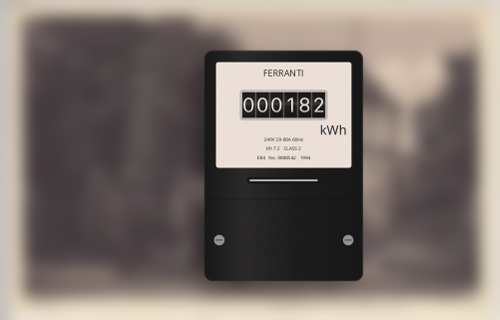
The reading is 182kWh
